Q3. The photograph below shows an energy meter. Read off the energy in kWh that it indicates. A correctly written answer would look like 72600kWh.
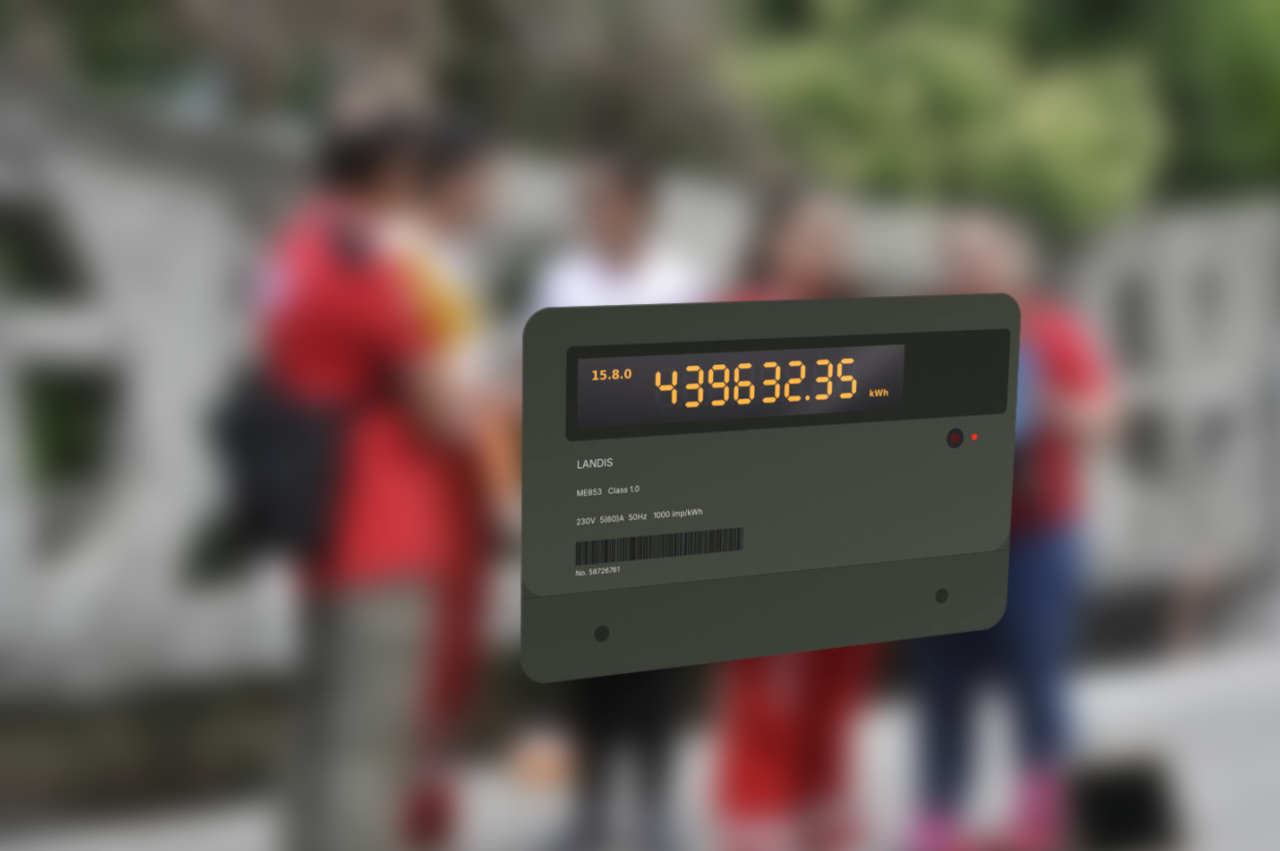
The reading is 439632.35kWh
